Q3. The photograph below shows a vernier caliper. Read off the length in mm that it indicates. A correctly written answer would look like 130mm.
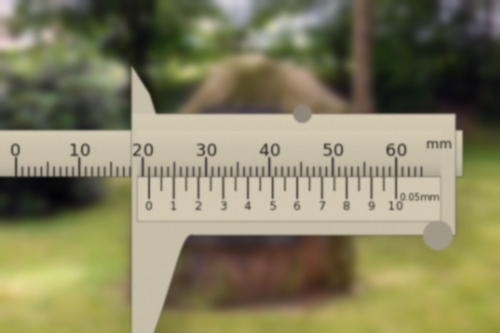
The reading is 21.0mm
